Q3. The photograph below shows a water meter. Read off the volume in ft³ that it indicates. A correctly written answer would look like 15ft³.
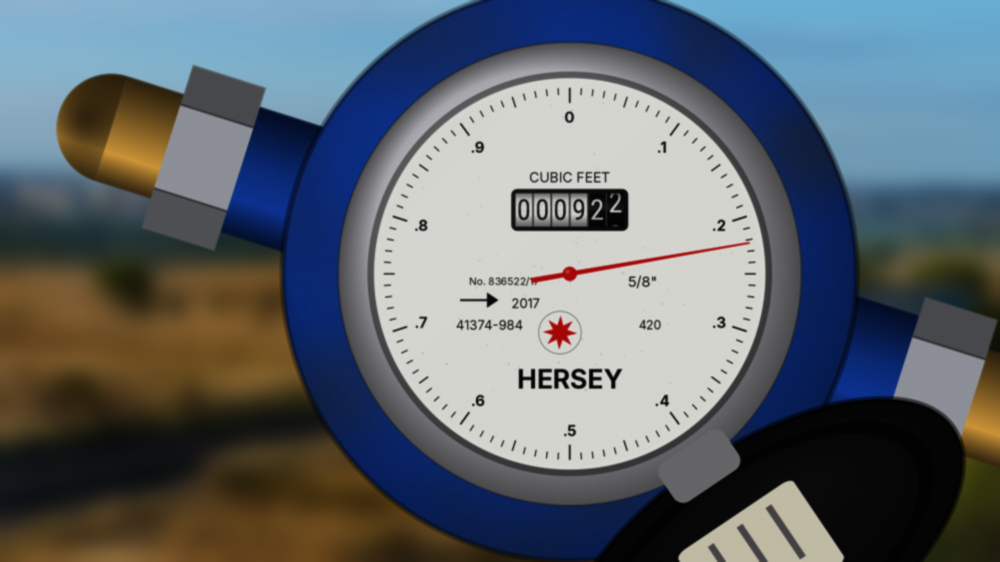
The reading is 922.22ft³
